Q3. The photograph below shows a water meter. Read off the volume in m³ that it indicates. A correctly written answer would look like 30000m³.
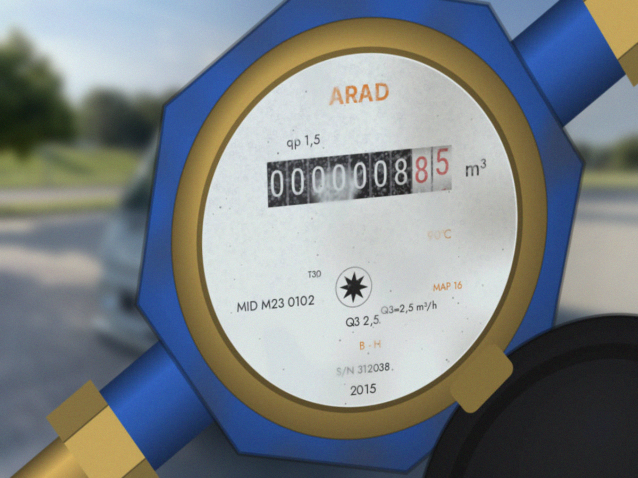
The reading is 8.85m³
